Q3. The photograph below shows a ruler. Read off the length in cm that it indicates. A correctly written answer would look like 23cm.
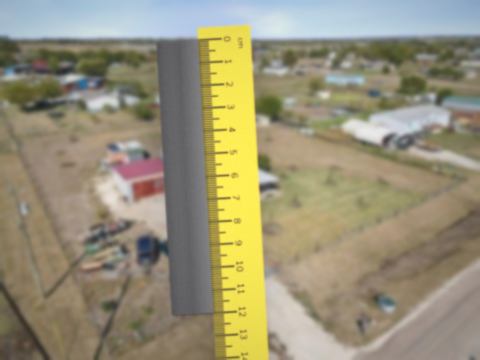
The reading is 12cm
